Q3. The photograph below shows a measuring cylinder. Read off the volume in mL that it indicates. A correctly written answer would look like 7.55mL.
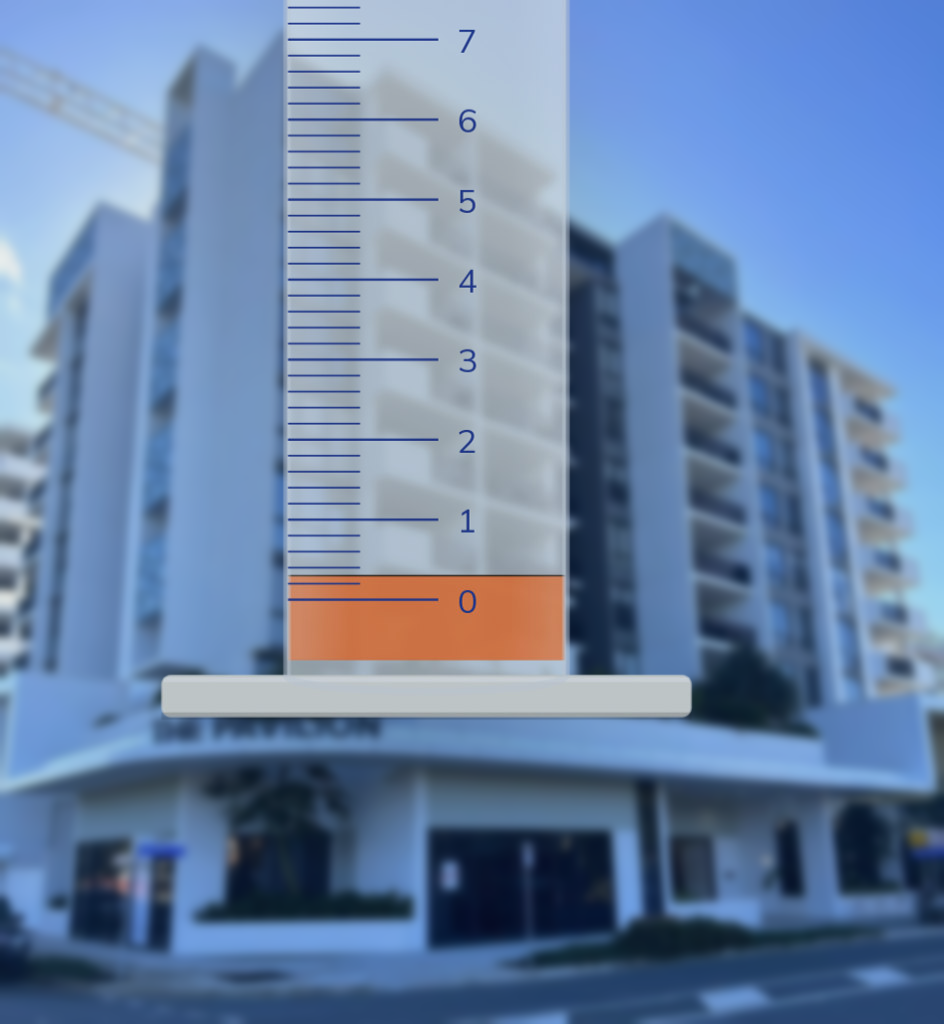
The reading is 0.3mL
